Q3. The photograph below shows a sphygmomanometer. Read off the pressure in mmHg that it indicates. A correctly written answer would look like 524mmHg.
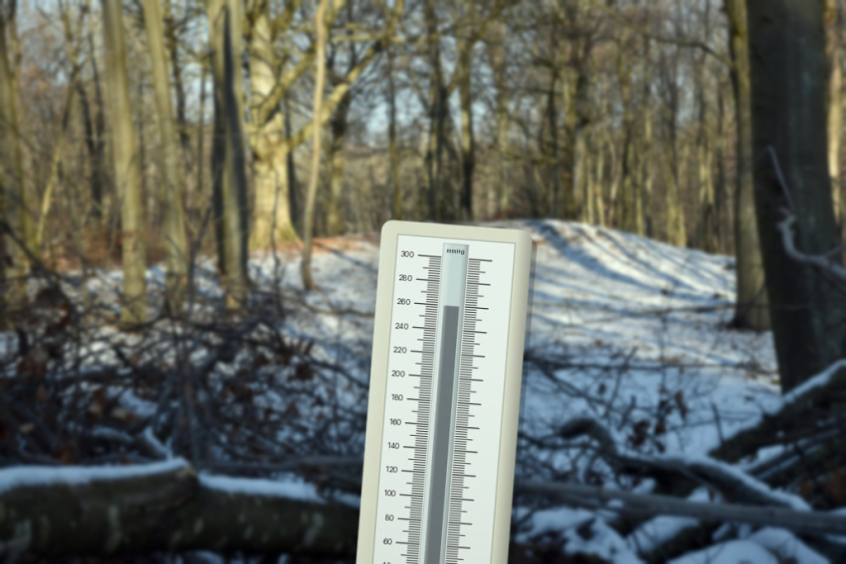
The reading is 260mmHg
